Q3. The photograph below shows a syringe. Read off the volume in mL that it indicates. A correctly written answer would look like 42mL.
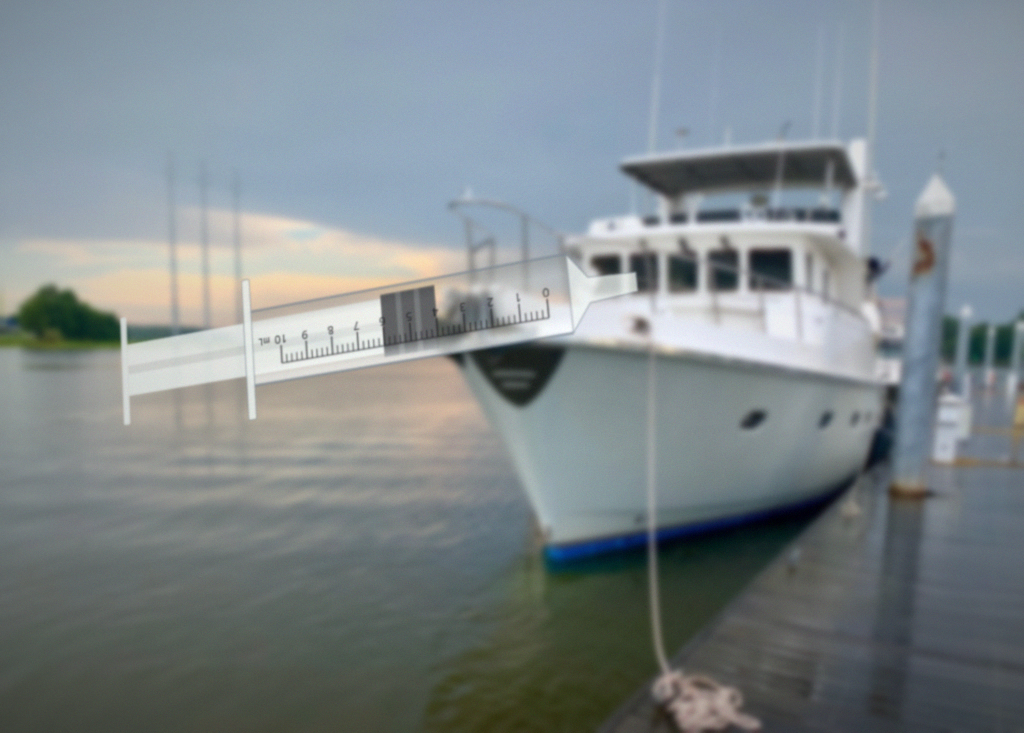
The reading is 4mL
